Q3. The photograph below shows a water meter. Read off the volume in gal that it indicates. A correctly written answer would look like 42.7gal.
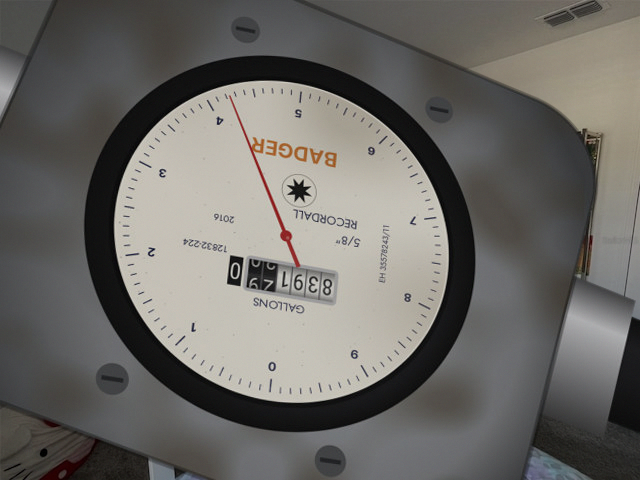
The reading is 8391294.2gal
